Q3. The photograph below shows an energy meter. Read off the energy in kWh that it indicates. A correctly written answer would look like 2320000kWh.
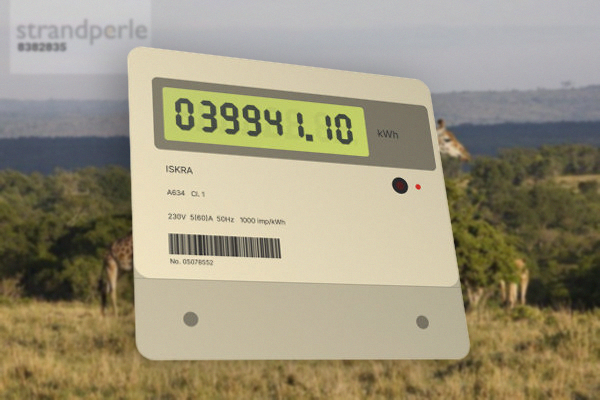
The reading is 39941.10kWh
